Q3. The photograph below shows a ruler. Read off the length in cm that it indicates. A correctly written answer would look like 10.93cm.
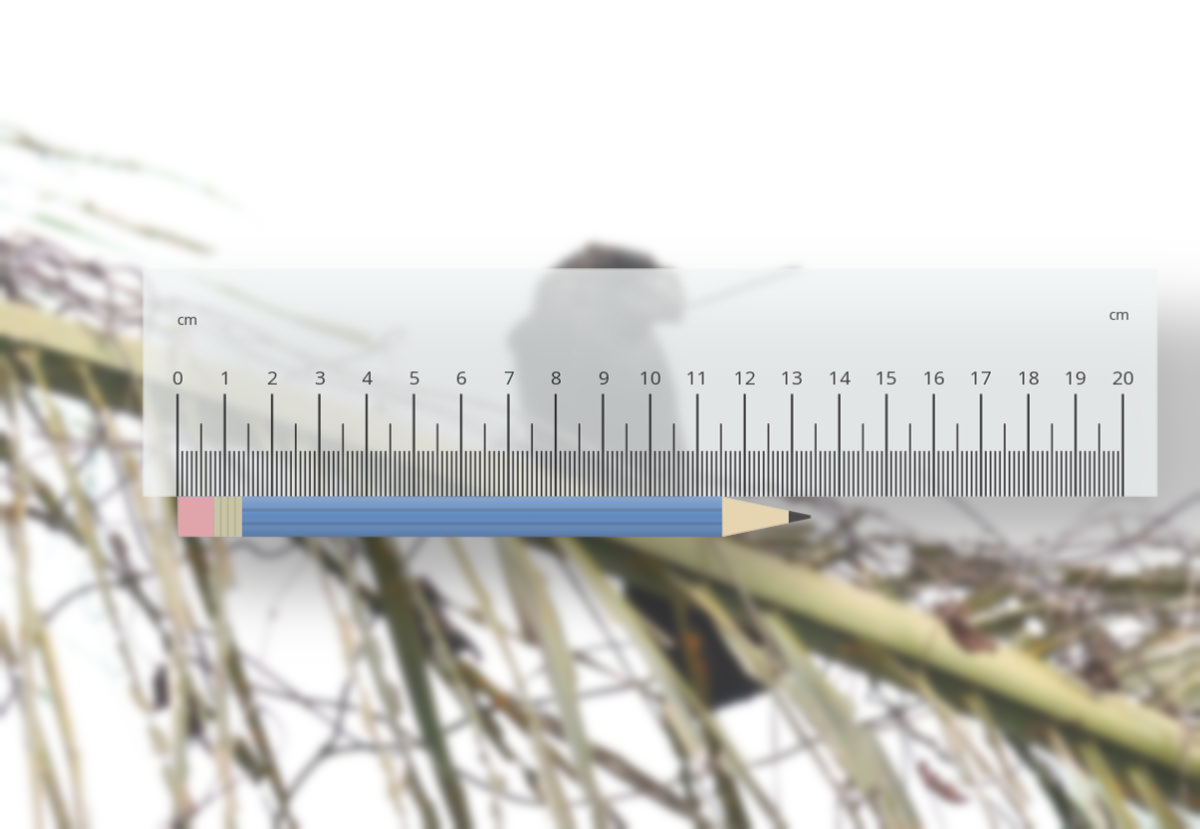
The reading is 13.4cm
